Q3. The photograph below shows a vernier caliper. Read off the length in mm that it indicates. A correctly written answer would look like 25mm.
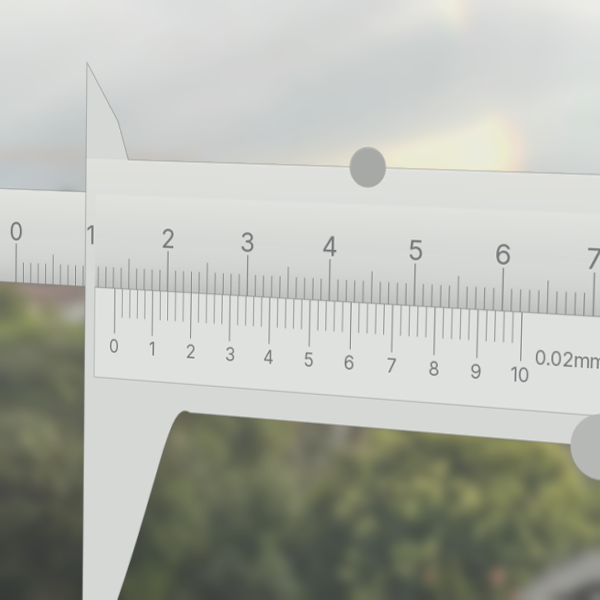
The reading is 13.2mm
